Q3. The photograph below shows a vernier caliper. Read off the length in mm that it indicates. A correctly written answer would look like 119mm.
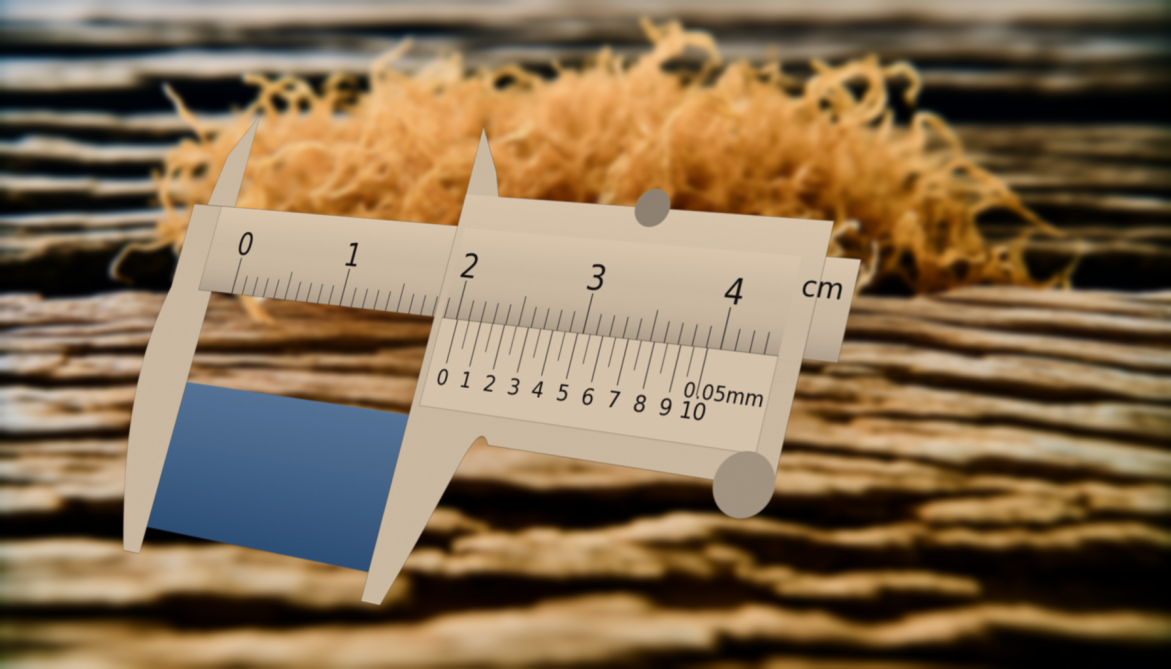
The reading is 20.1mm
